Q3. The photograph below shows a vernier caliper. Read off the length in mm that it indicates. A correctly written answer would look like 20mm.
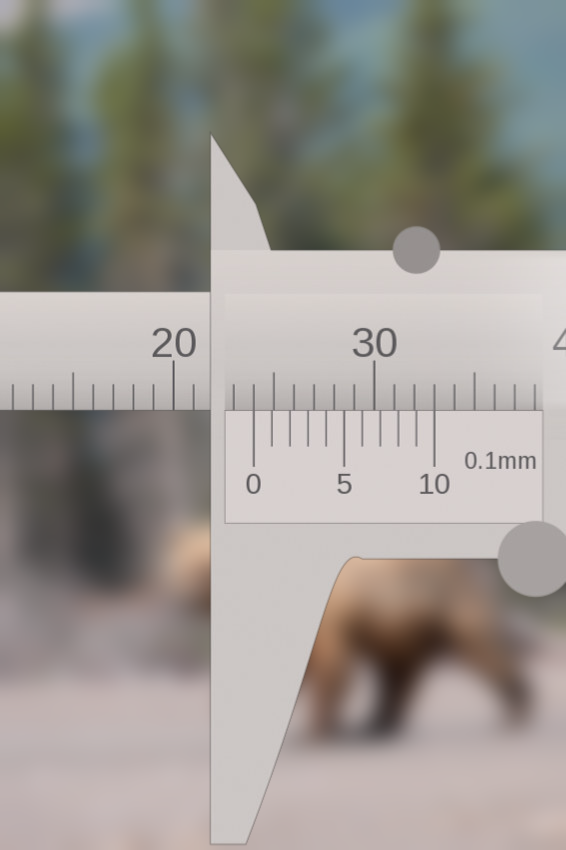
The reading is 24.0mm
